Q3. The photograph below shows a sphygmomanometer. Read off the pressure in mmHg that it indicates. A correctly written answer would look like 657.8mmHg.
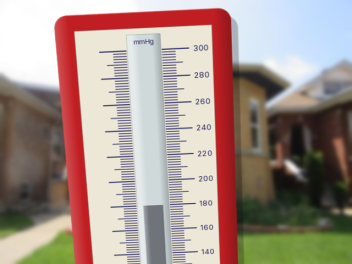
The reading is 180mmHg
